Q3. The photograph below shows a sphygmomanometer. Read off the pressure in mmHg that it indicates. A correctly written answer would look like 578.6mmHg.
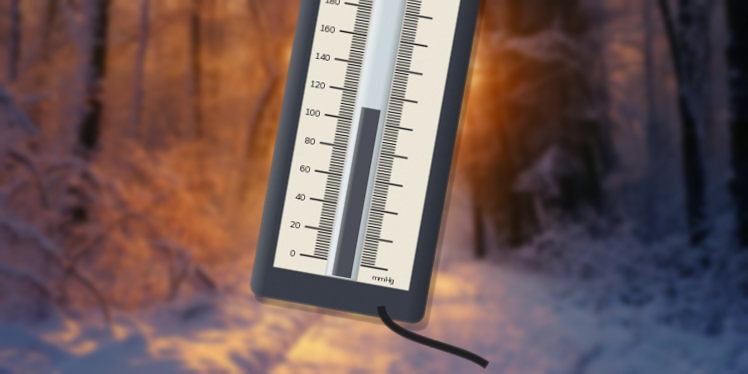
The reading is 110mmHg
